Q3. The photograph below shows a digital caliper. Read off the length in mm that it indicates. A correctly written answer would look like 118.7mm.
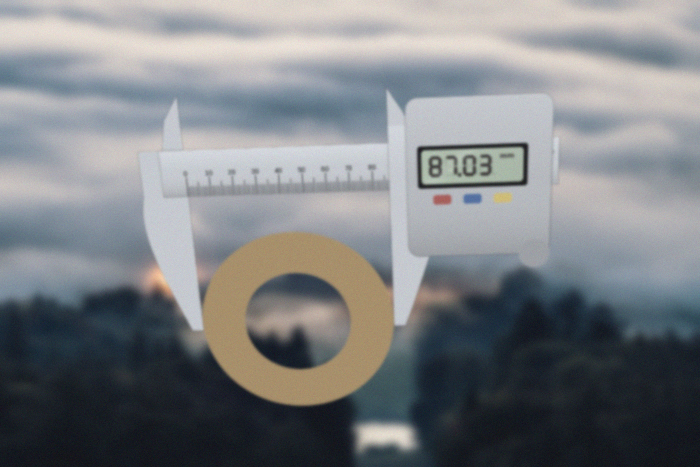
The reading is 87.03mm
